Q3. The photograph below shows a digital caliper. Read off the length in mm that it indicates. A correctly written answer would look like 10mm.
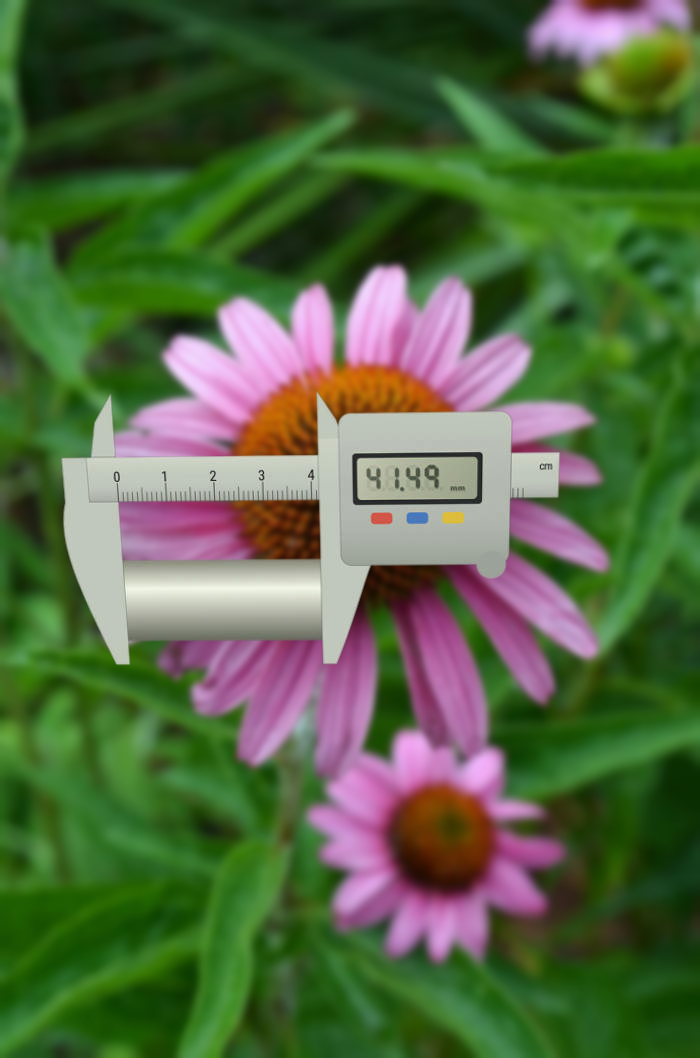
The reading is 41.49mm
